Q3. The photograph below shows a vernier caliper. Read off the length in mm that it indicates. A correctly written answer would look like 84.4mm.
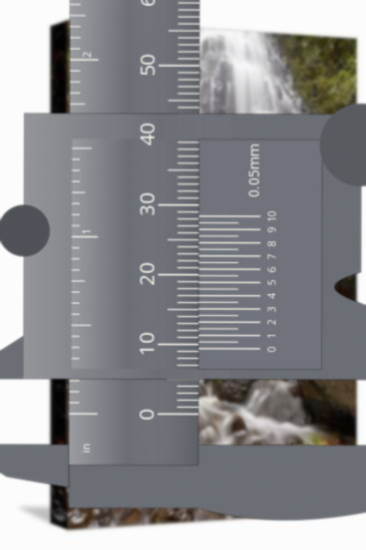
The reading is 9.4mm
